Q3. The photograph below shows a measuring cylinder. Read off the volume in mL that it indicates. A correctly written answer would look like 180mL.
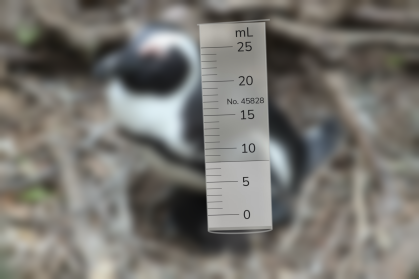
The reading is 8mL
